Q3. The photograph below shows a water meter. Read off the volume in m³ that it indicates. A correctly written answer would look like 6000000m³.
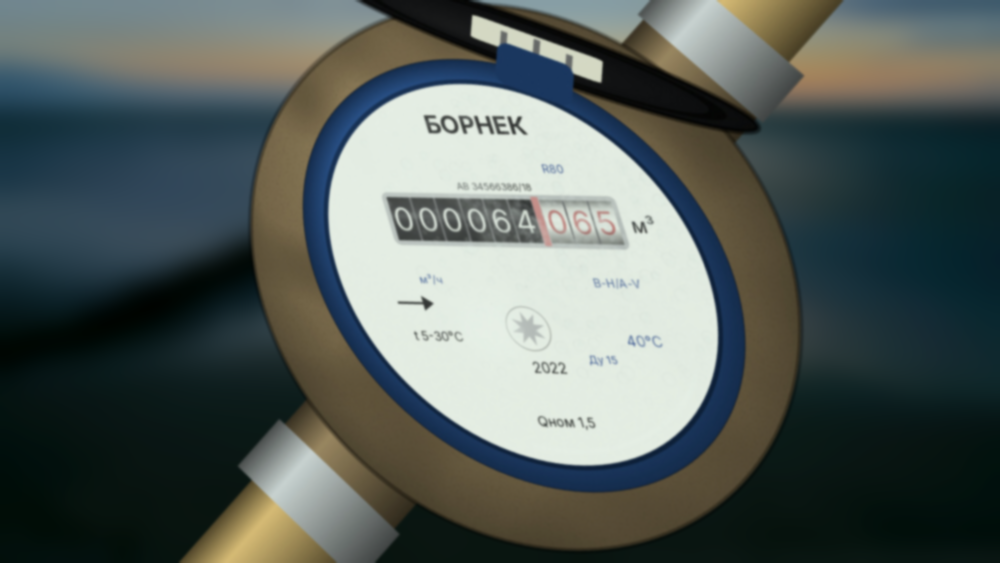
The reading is 64.065m³
